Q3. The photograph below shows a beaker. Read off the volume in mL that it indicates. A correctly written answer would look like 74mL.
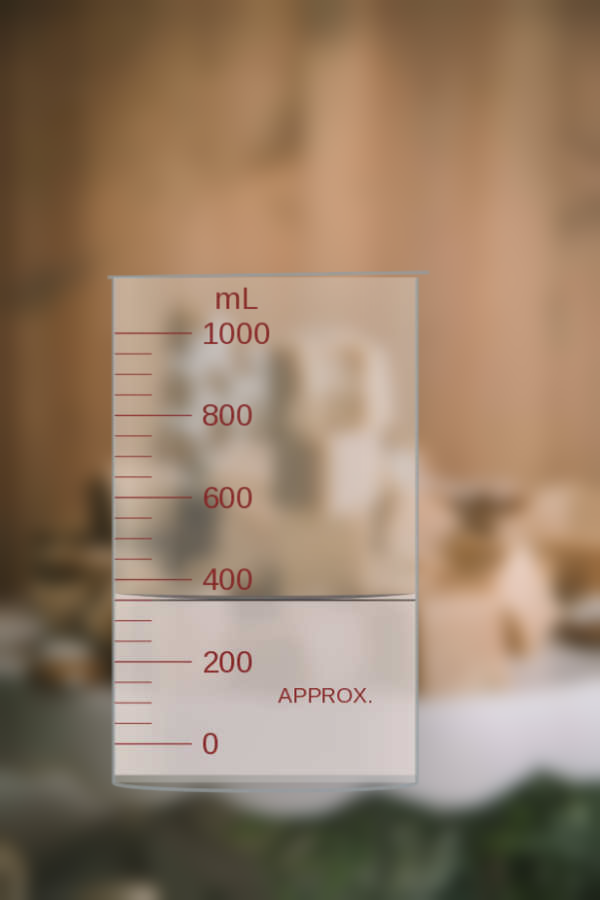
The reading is 350mL
